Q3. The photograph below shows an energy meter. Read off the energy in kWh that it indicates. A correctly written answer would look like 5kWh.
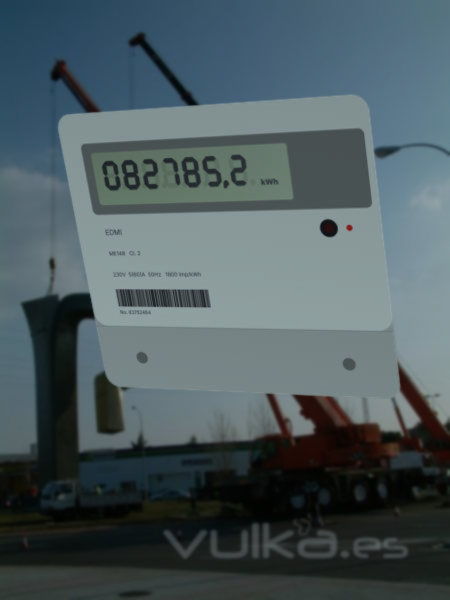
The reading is 82785.2kWh
